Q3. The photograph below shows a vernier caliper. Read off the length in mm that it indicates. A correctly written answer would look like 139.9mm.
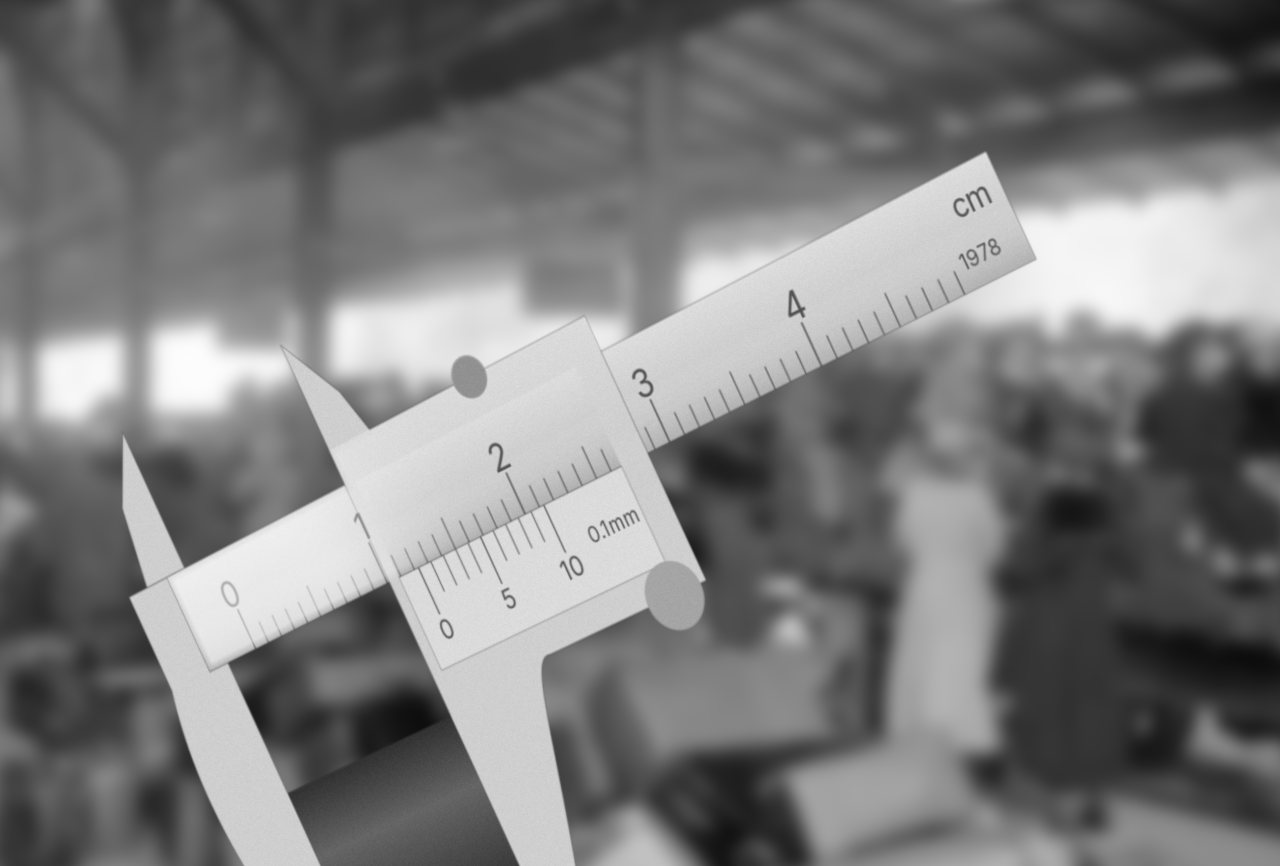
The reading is 12.3mm
